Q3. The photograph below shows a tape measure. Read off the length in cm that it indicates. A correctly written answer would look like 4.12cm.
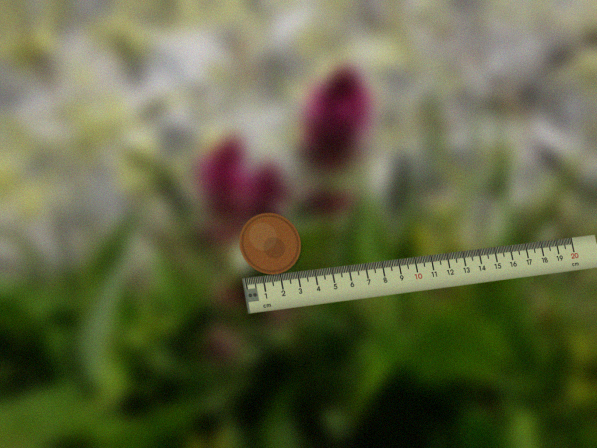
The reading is 3.5cm
